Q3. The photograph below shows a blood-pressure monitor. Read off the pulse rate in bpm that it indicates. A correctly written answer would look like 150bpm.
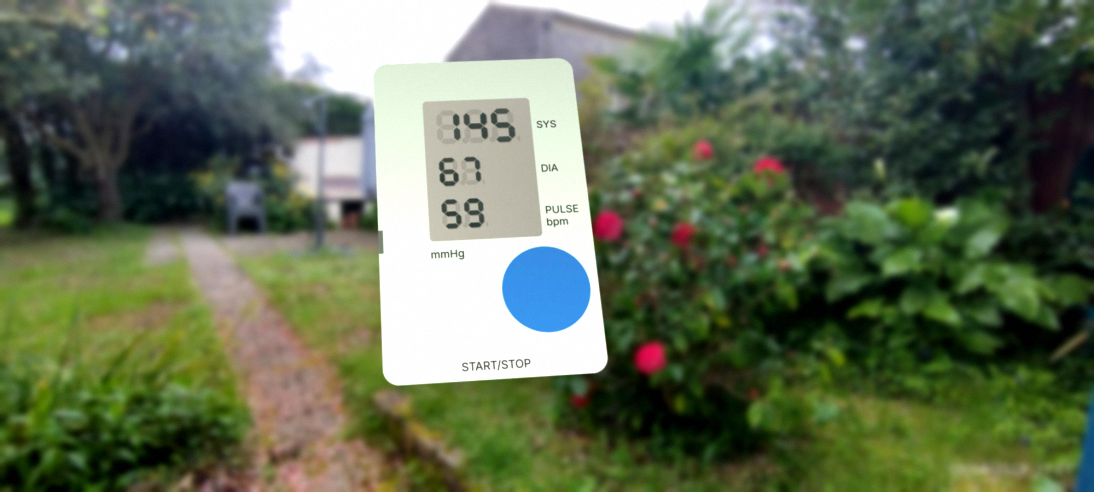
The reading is 59bpm
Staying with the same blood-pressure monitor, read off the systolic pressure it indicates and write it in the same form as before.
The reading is 145mmHg
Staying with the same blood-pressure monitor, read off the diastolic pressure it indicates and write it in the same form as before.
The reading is 67mmHg
